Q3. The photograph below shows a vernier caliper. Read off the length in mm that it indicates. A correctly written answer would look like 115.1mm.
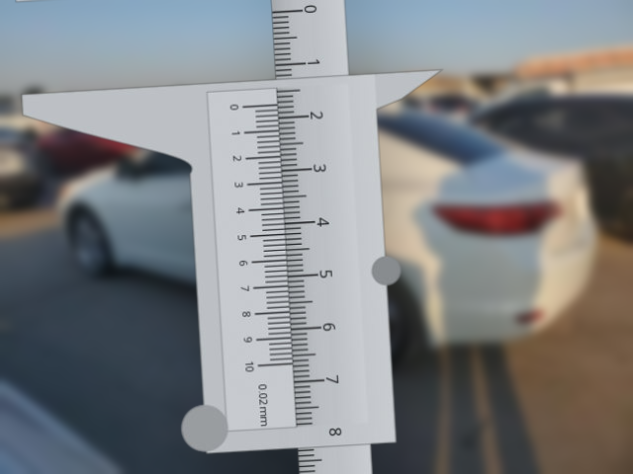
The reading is 17.5mm
